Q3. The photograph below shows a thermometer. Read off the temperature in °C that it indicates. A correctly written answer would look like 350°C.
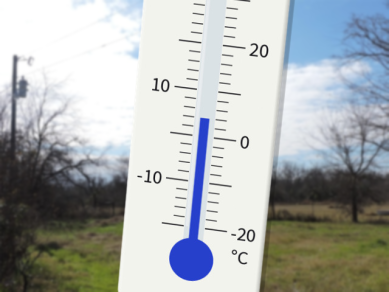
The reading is 4°C
